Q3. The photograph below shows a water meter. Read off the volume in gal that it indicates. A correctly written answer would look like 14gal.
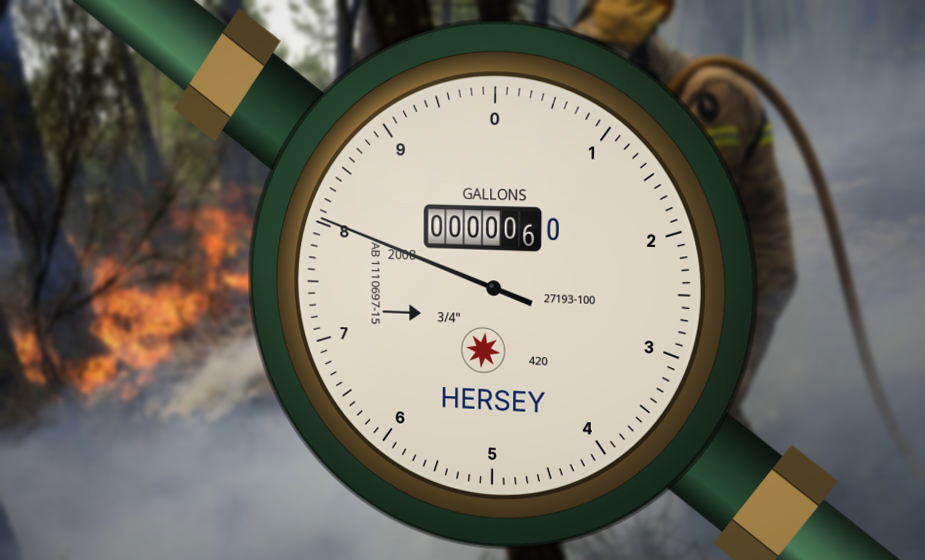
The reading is 58.0gal
